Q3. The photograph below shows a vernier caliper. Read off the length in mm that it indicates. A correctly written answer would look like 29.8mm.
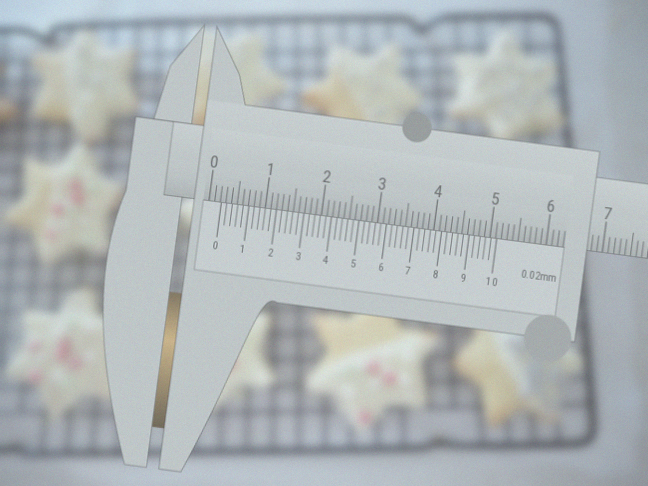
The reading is 2.2mm
